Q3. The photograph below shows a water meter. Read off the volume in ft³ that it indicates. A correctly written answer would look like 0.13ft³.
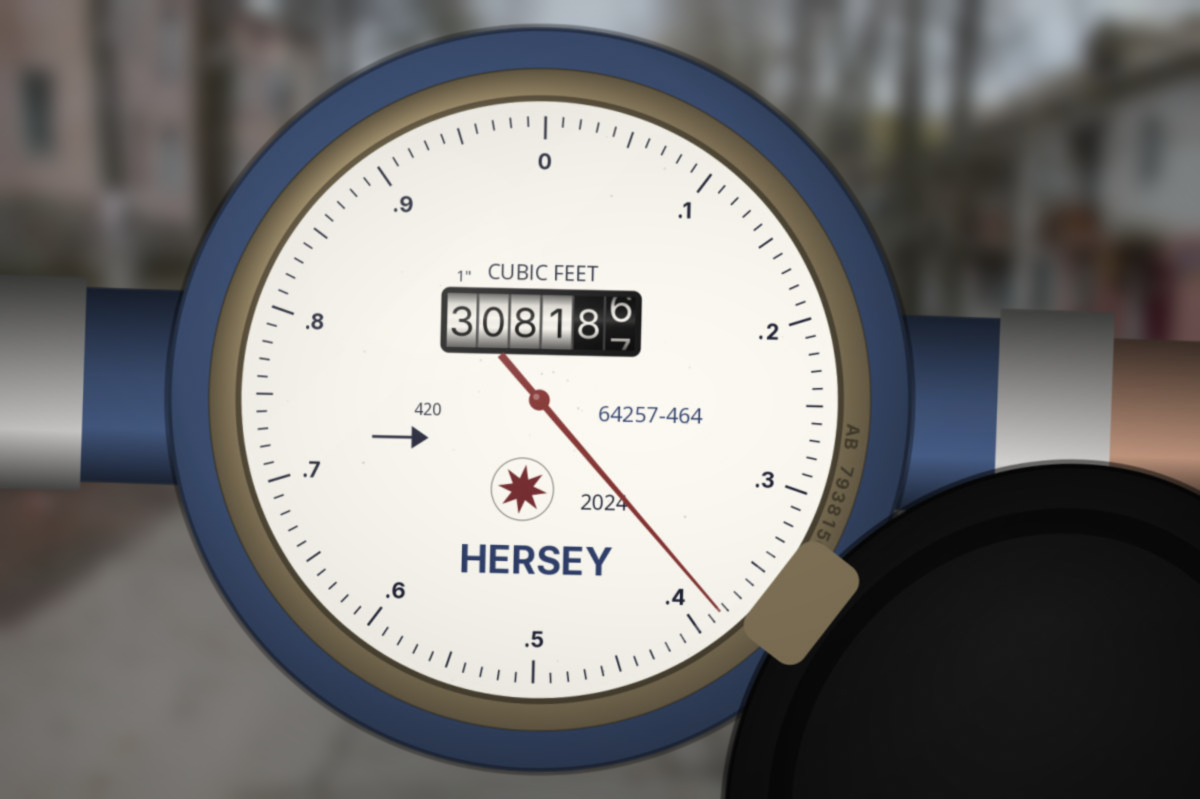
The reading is 308186.38ft³
